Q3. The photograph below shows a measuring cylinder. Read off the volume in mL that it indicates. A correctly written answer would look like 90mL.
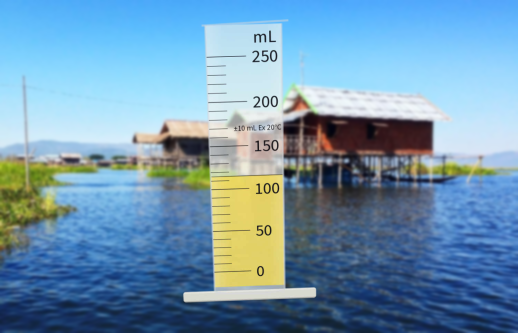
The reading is 115mL
